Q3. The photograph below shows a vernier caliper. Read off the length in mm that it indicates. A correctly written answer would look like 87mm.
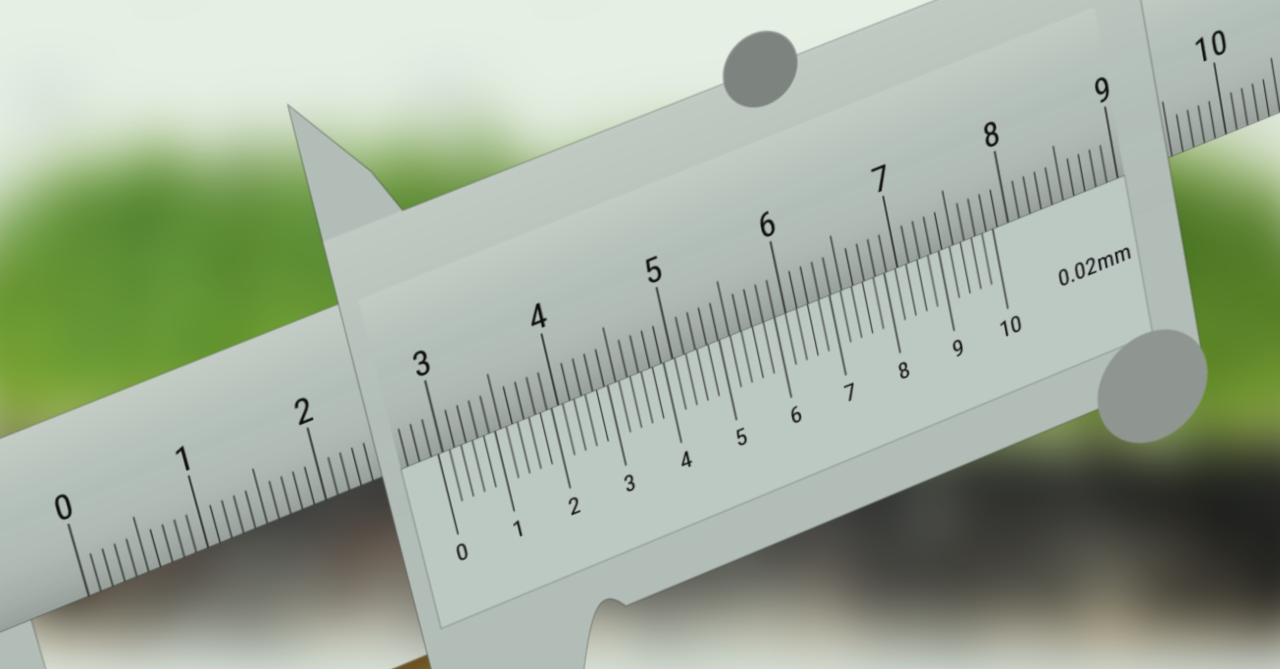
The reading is 29.6mm
